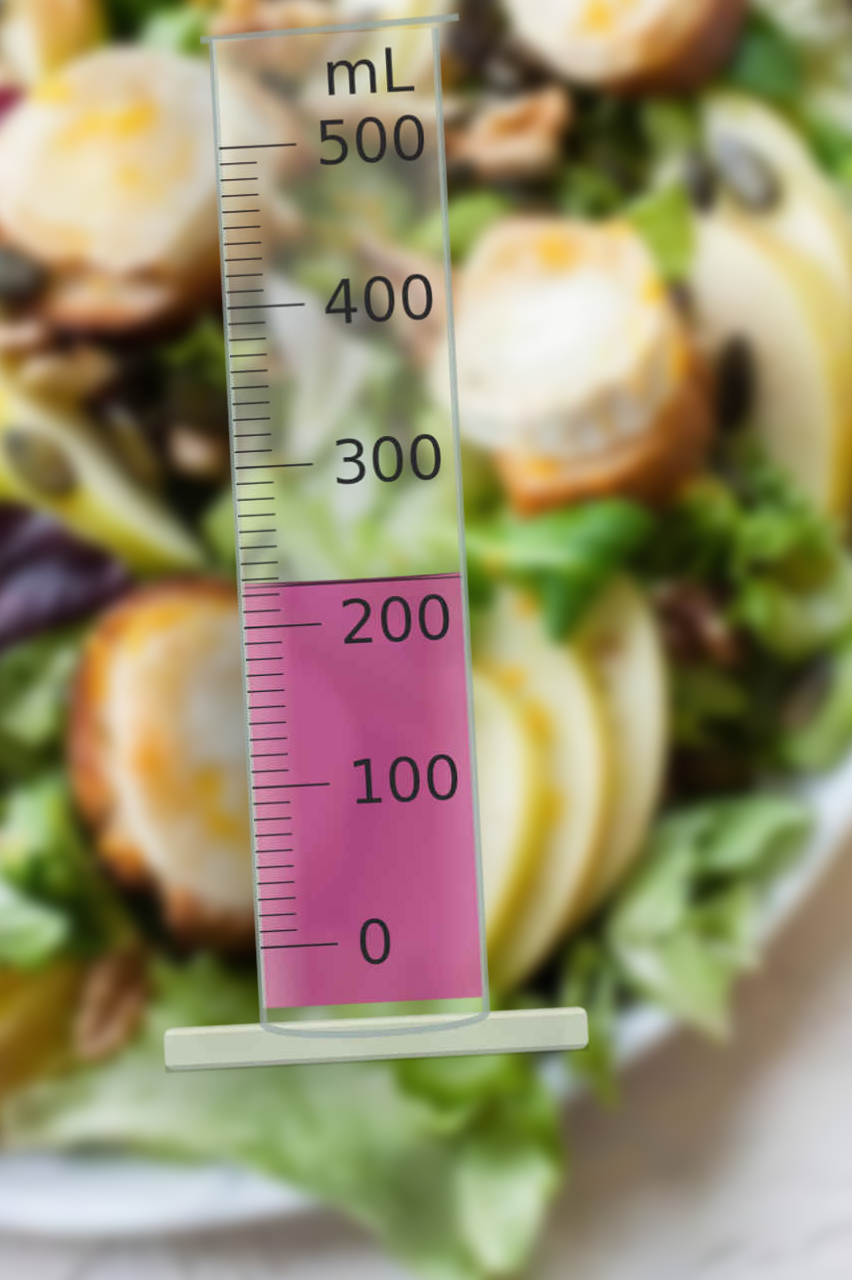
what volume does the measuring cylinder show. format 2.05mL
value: 225mL
